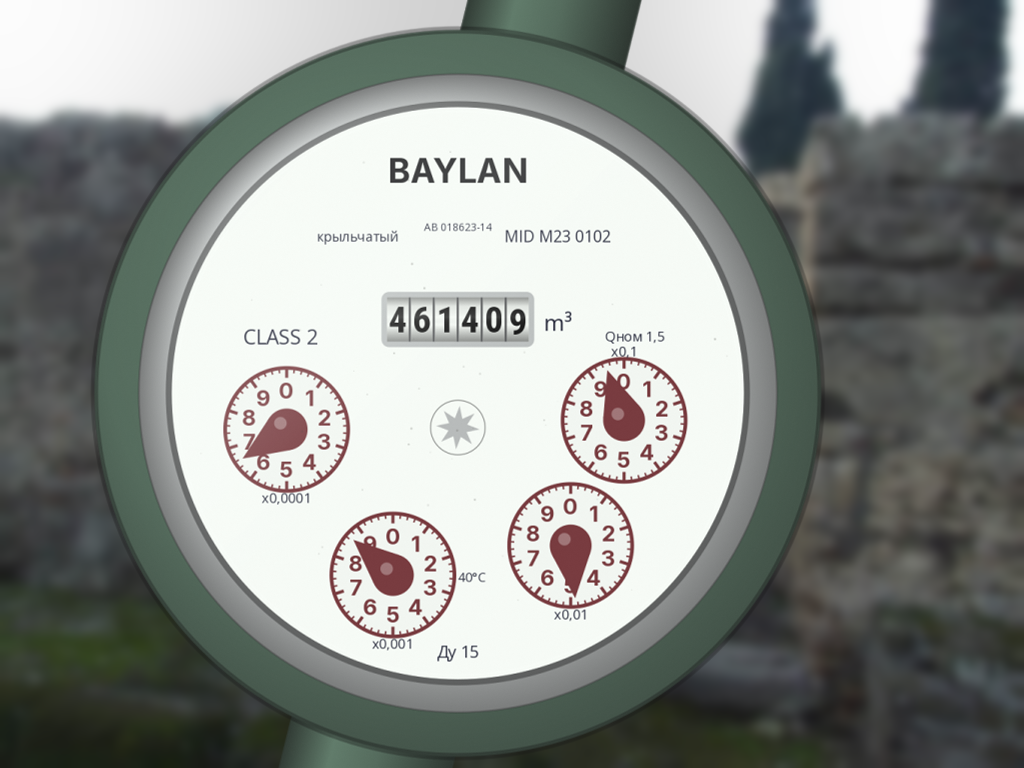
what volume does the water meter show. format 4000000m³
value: 461408.9486m³
